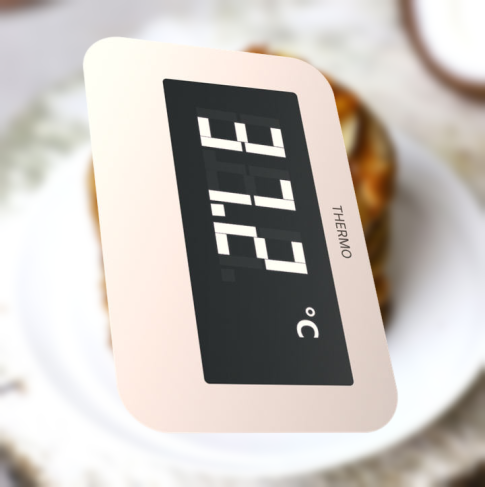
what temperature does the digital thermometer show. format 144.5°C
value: 37.2°C
